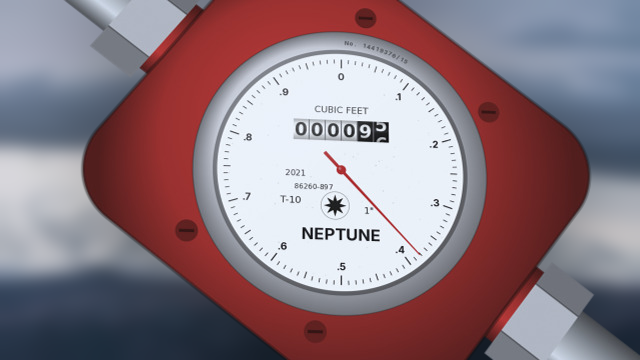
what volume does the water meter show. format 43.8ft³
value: 95.38ft³
